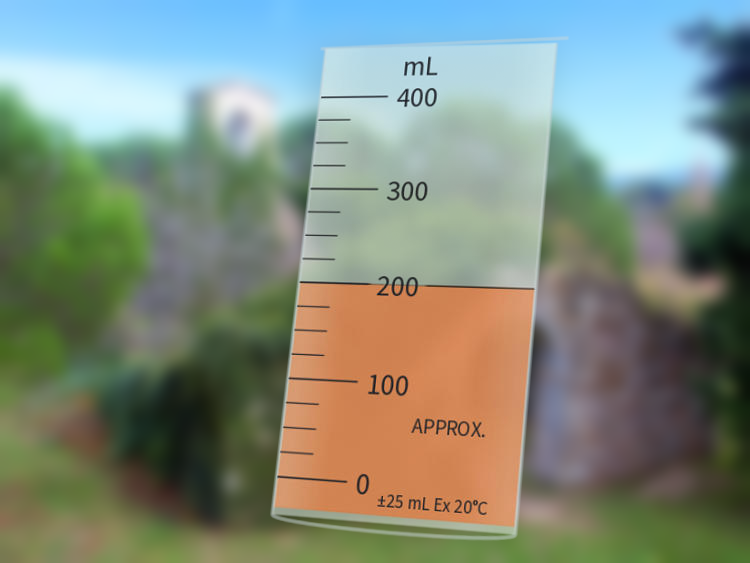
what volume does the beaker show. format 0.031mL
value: 200mL
